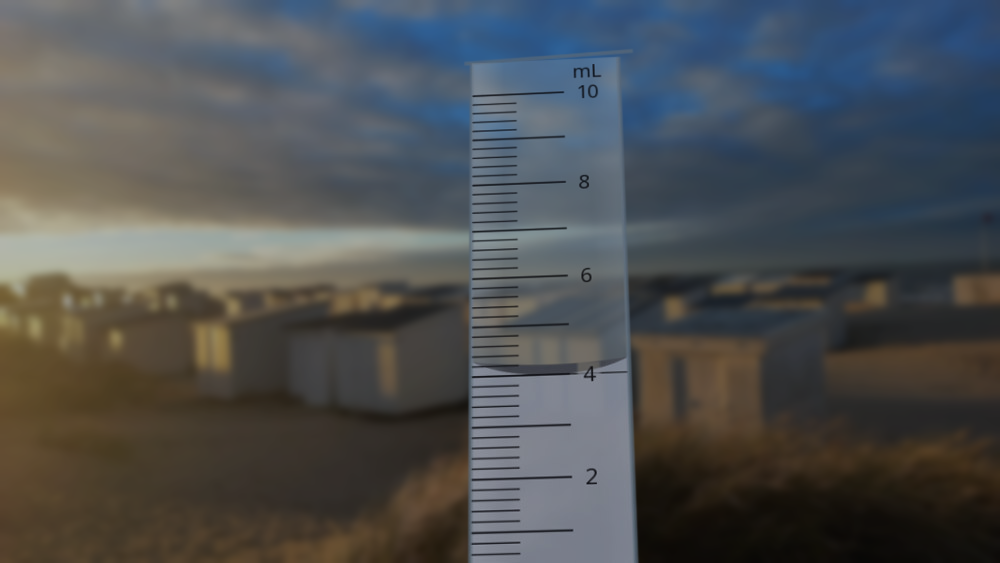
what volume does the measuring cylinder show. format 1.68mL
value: 4mL
